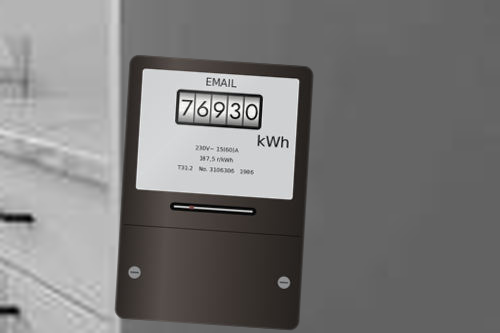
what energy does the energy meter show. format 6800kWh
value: 76930kWh
